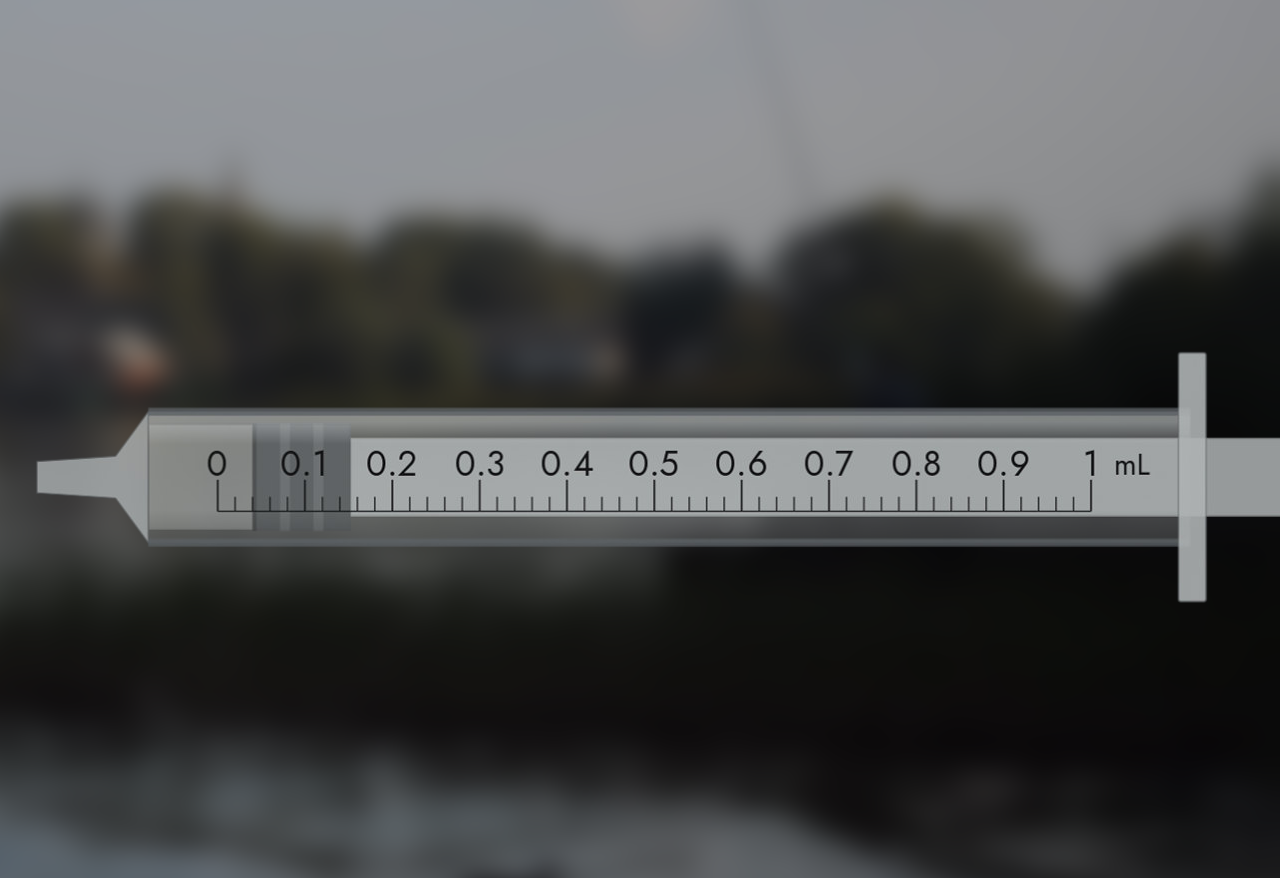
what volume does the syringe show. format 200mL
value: 0.04mL
